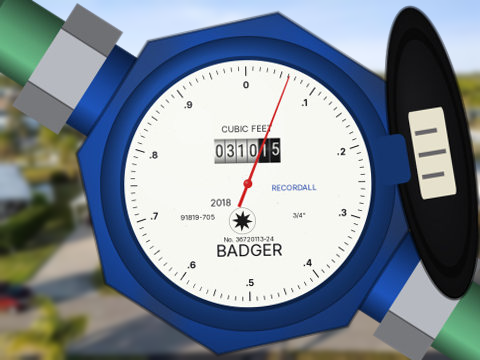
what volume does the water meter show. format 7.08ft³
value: 31015.06ft³
